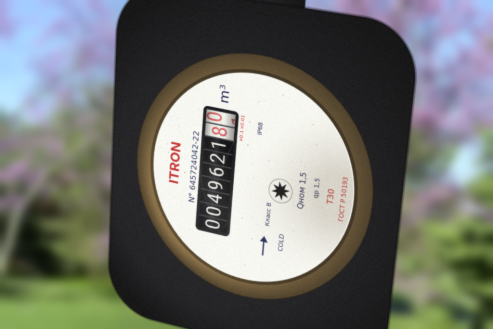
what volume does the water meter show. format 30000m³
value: 49621.80m³
